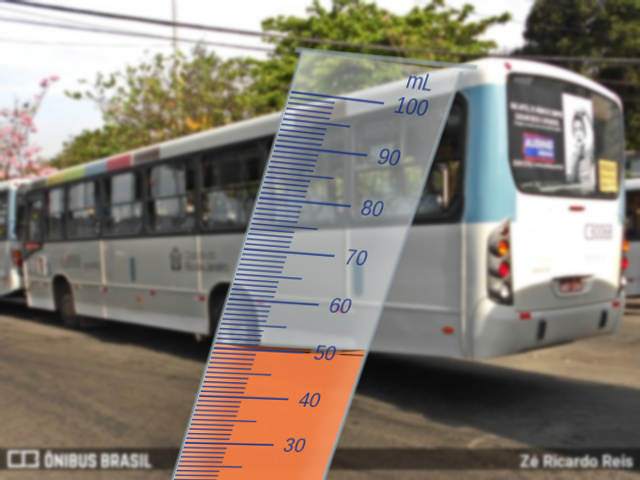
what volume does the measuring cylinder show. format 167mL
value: 50mL
